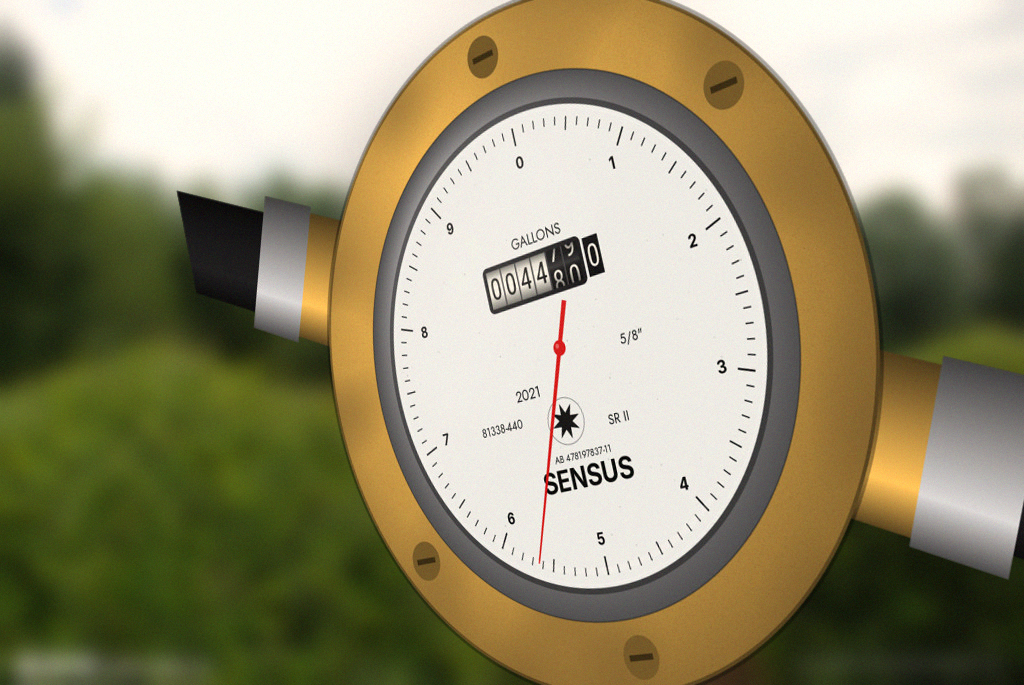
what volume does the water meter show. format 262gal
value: 44795.6gal
